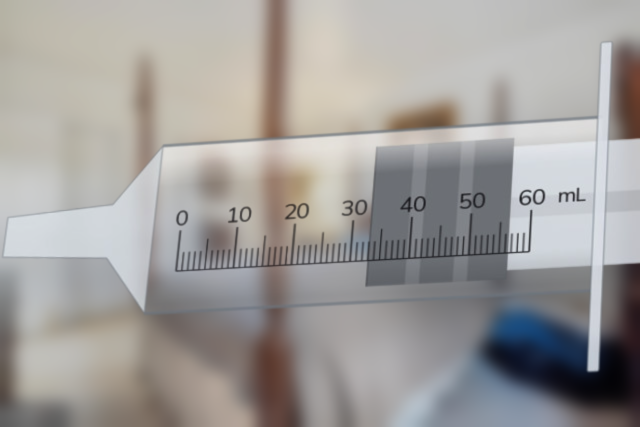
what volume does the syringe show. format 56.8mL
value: 33mL
